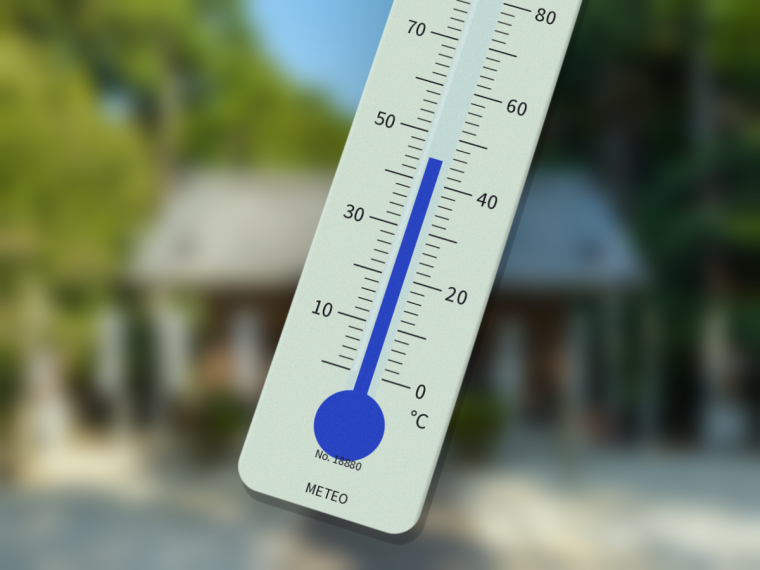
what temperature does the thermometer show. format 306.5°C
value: 45°C
